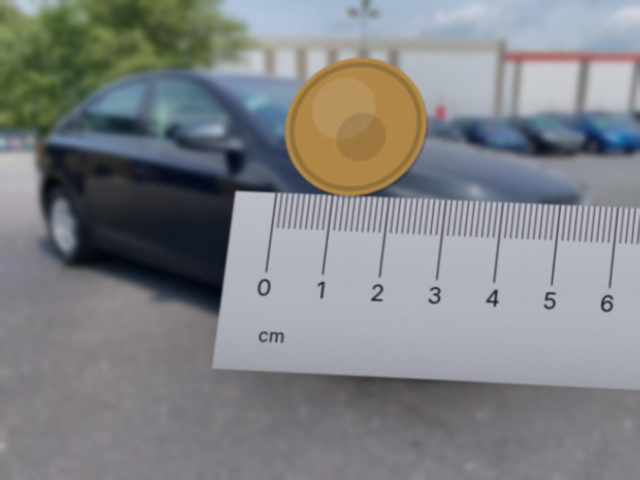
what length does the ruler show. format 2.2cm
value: 2.5cm
